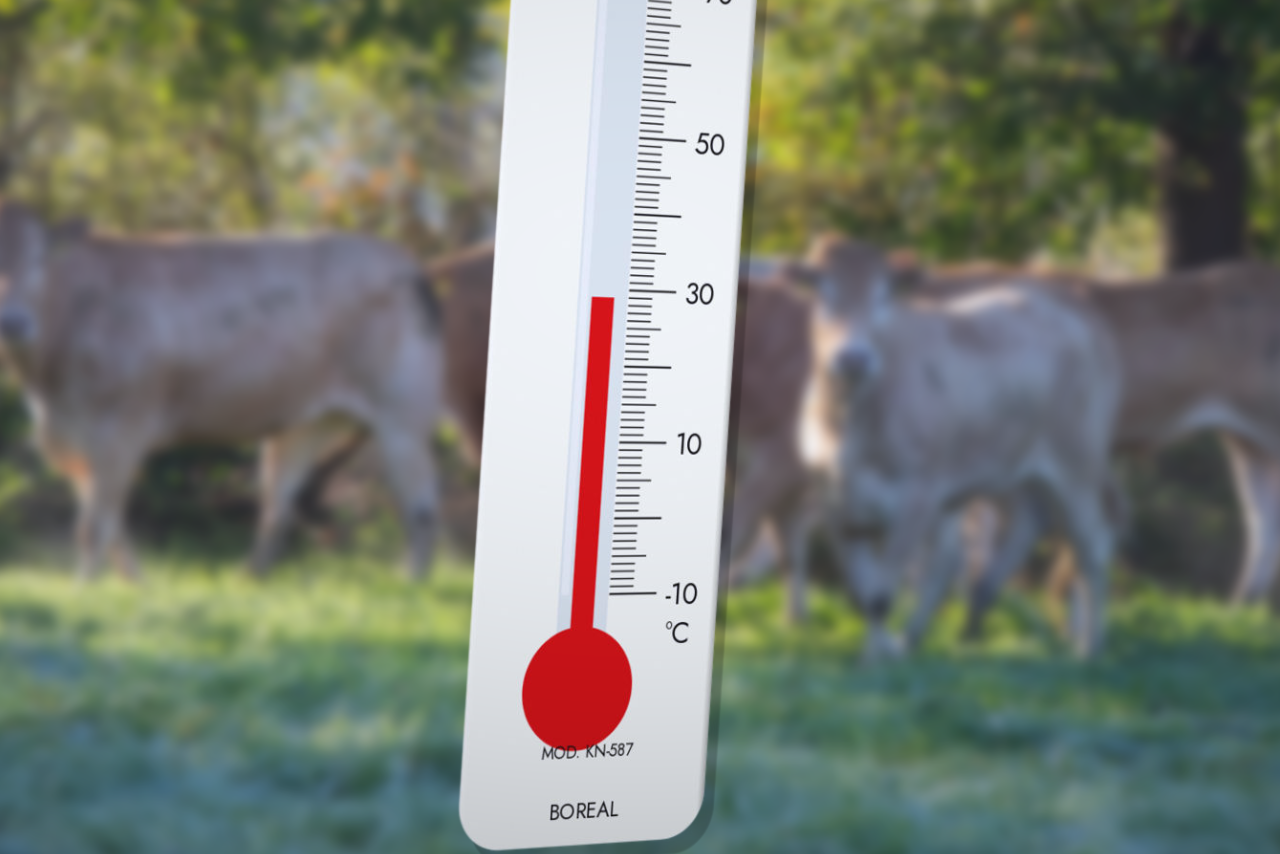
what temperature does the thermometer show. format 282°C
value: 29°C
